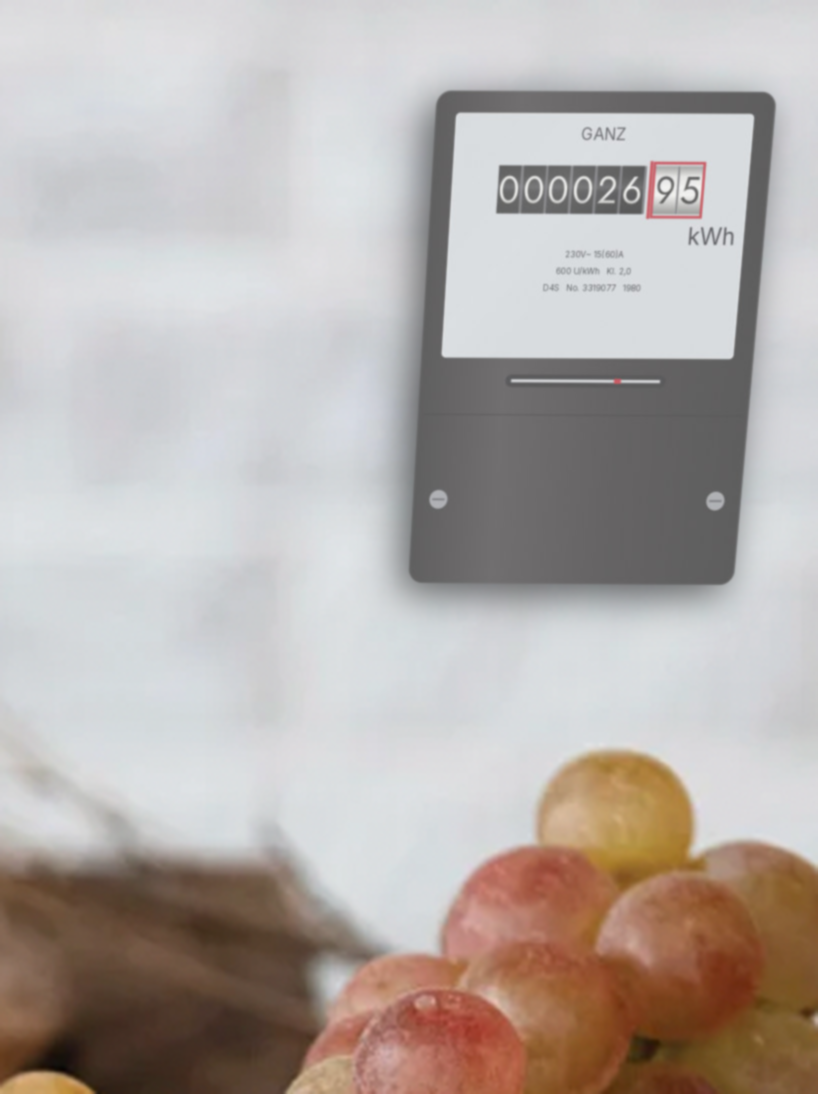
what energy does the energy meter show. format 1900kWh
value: 26.95kWh
